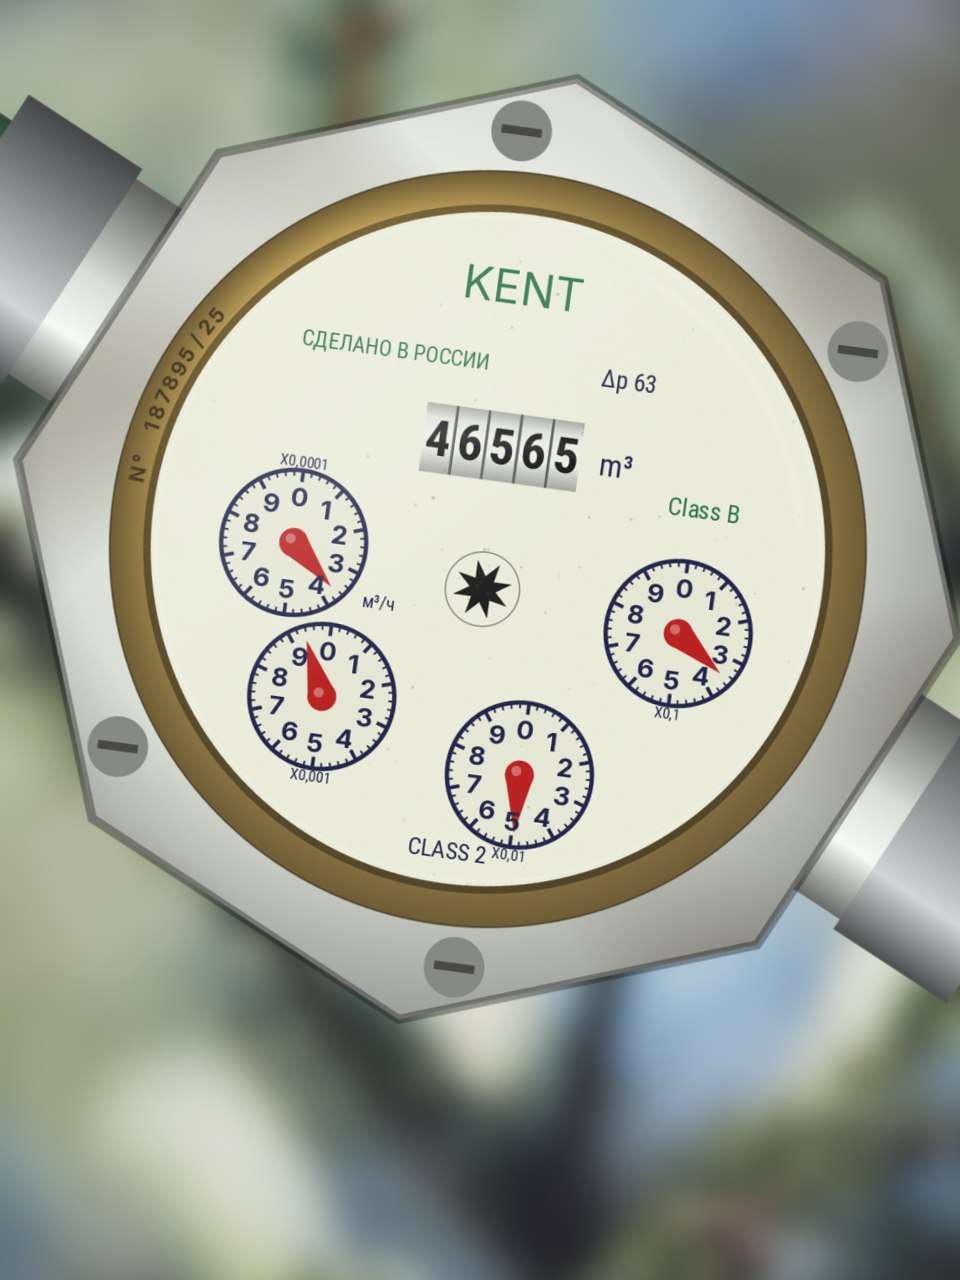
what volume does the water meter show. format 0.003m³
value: 46565.3493m³
